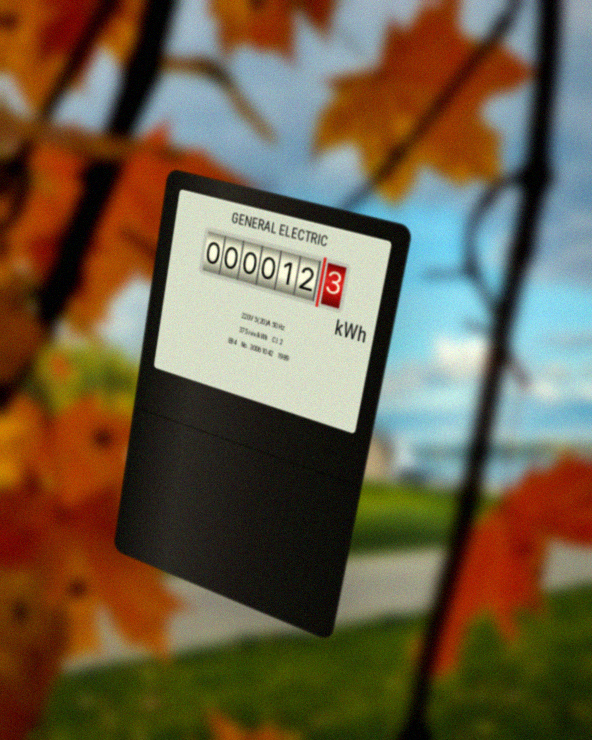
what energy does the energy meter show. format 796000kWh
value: 12.3kWh
